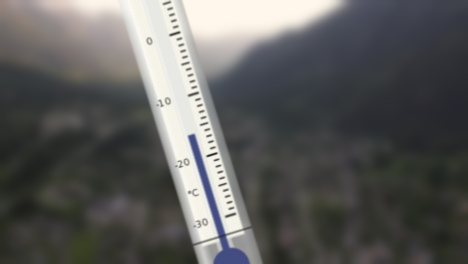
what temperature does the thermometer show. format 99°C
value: -16°C
